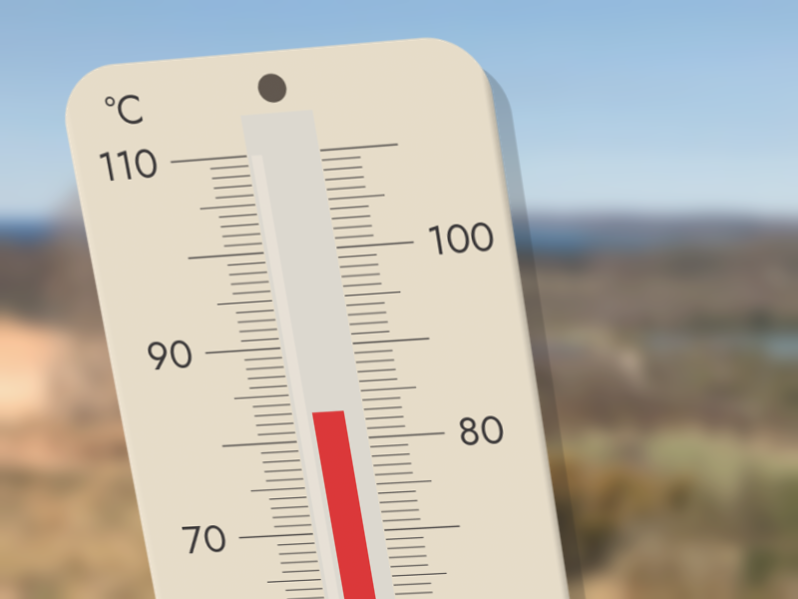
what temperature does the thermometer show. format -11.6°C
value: 83°C
